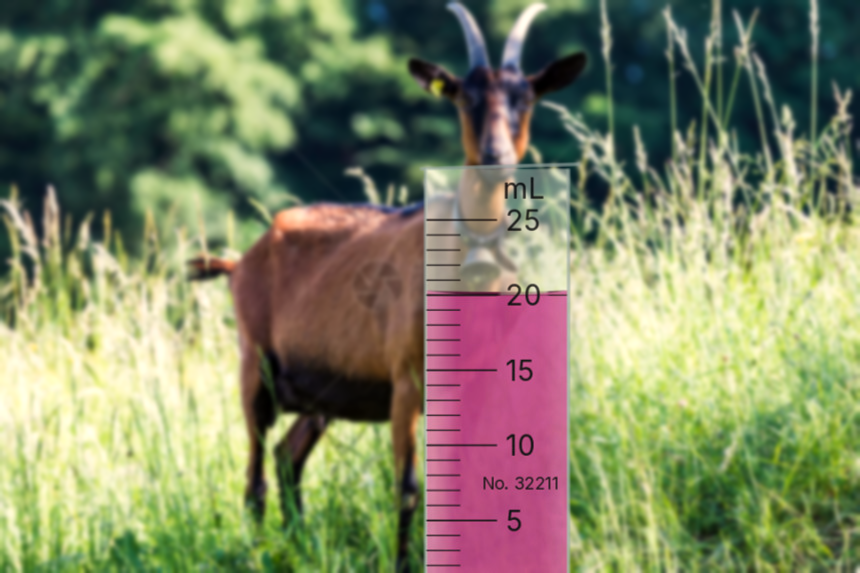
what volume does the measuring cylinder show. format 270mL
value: 20mL
